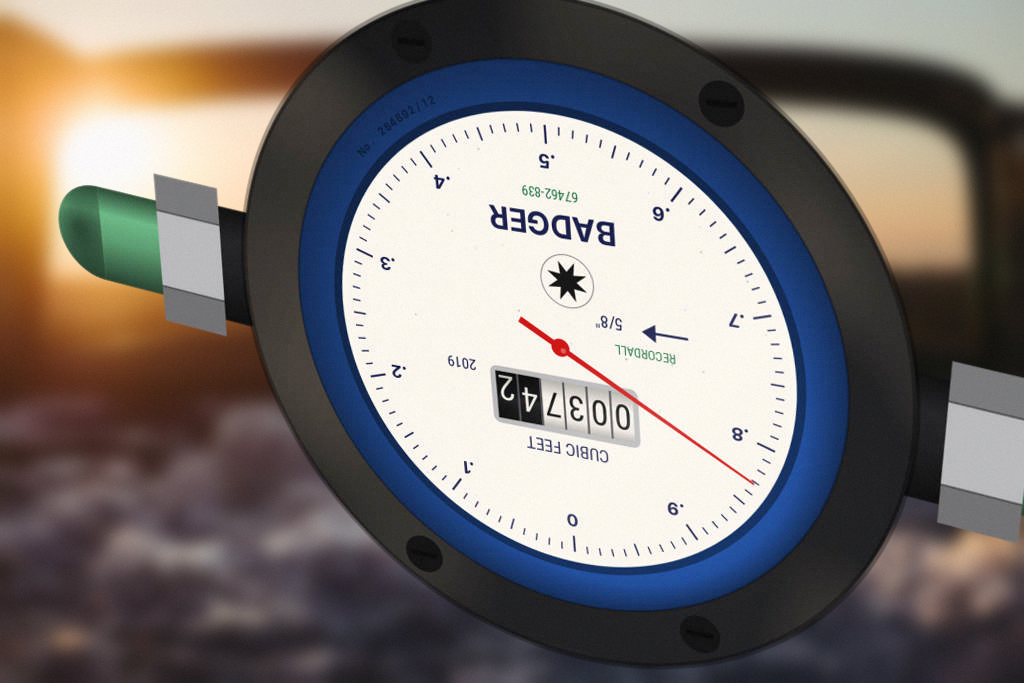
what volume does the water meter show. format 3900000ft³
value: 3741.83ft³
